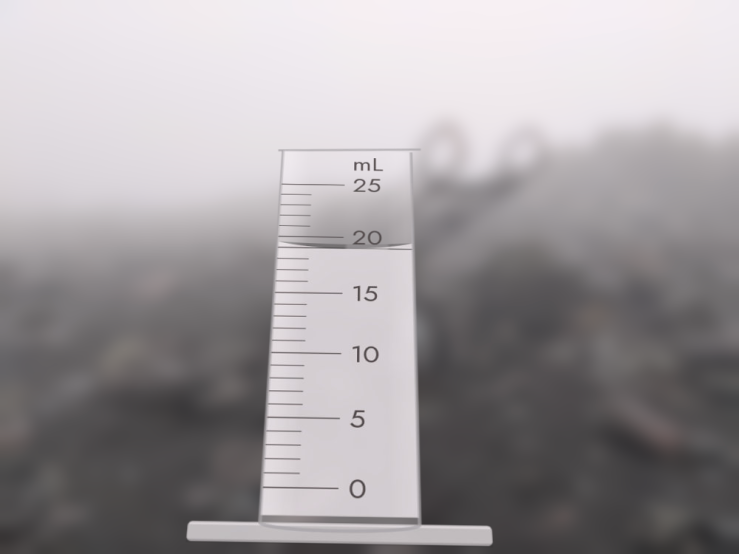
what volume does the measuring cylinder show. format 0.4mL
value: 19mL
